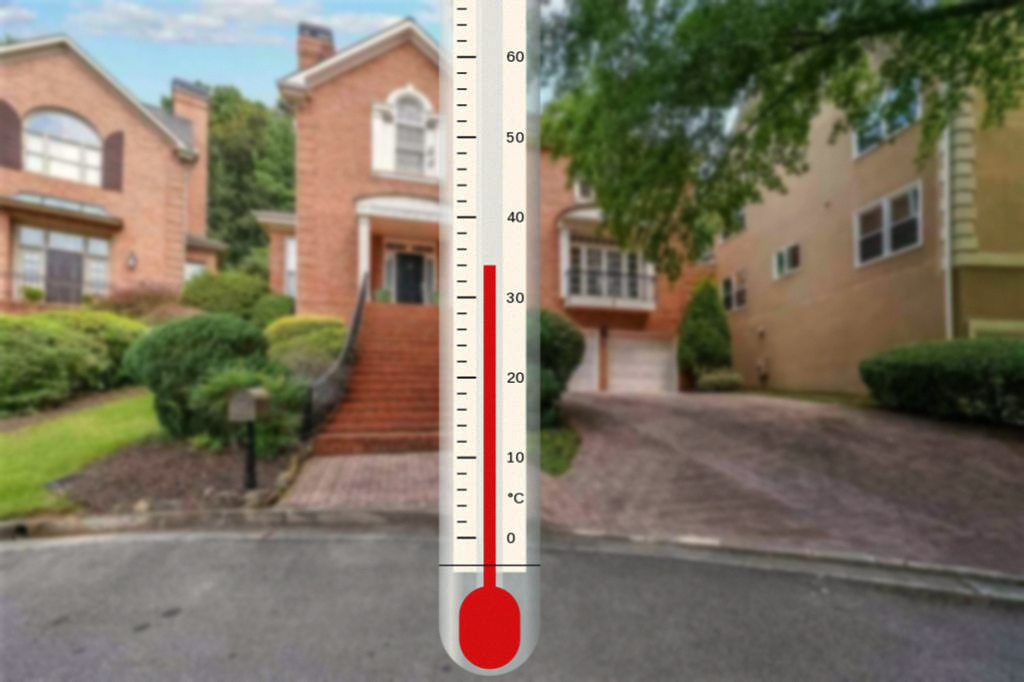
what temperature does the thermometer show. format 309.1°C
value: 34°C
